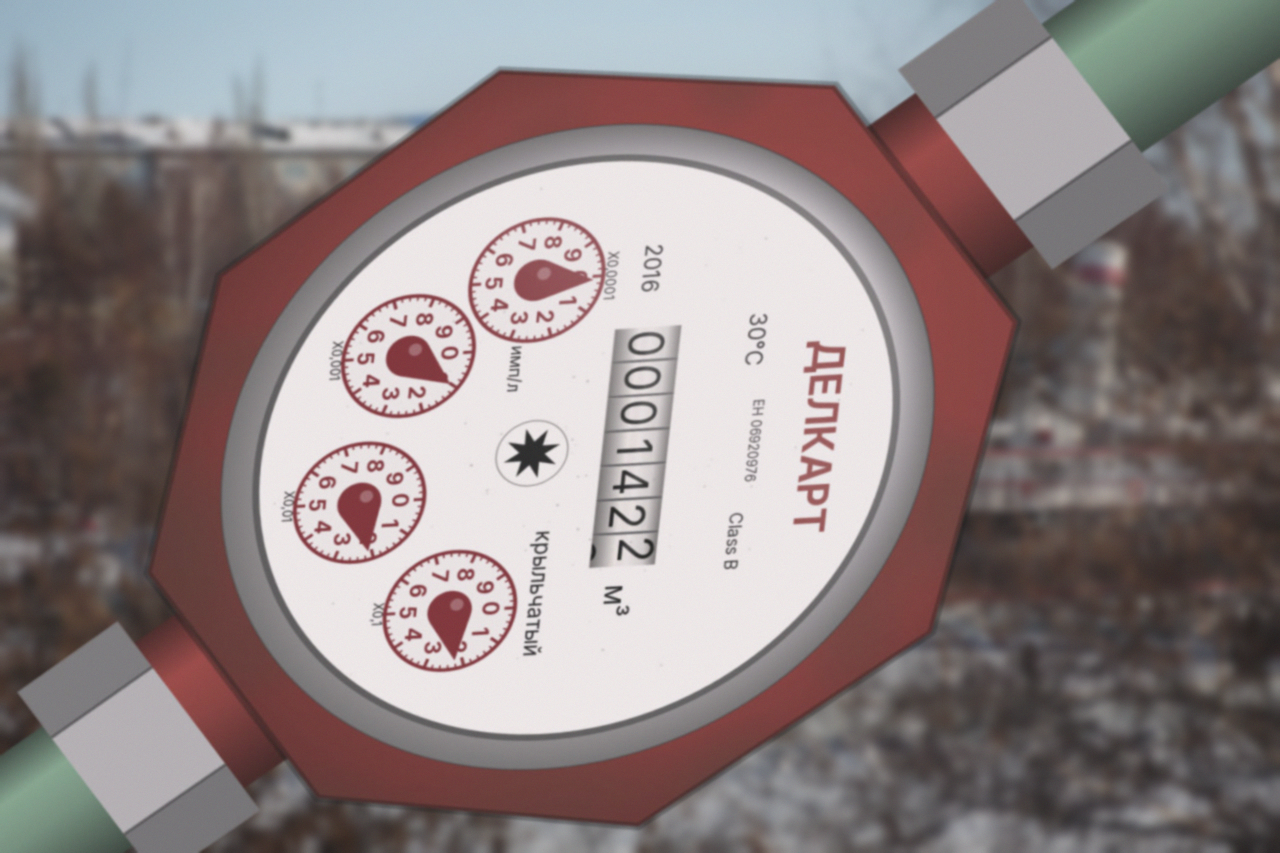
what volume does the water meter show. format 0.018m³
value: 1422.2210m³
